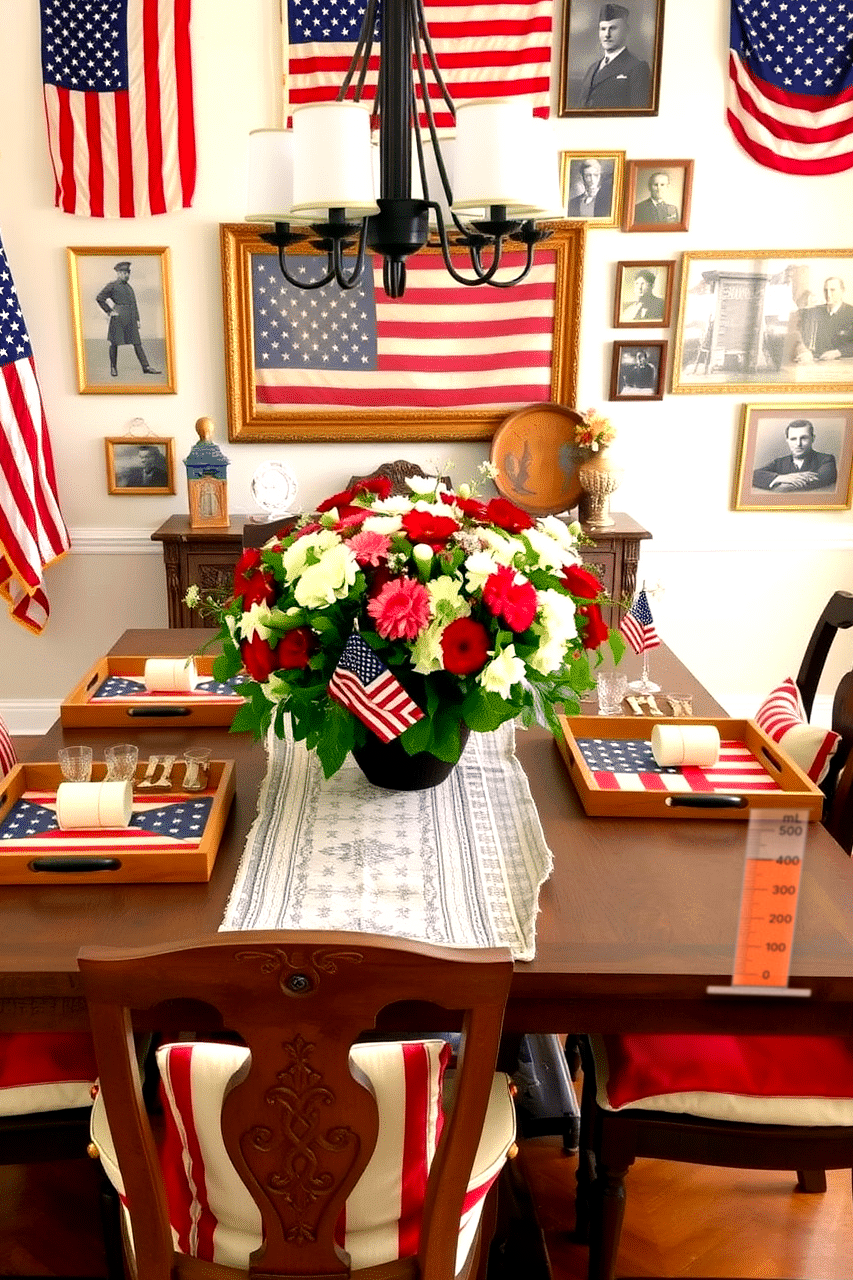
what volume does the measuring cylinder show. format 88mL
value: 400mL
